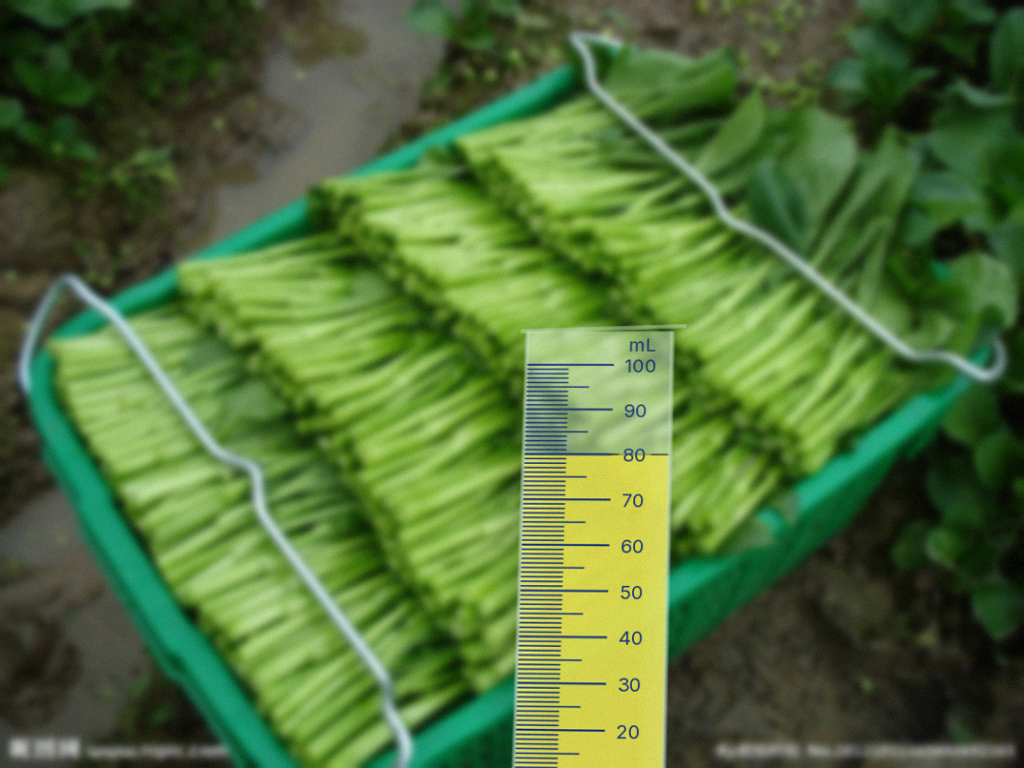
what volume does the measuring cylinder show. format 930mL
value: 80mL
